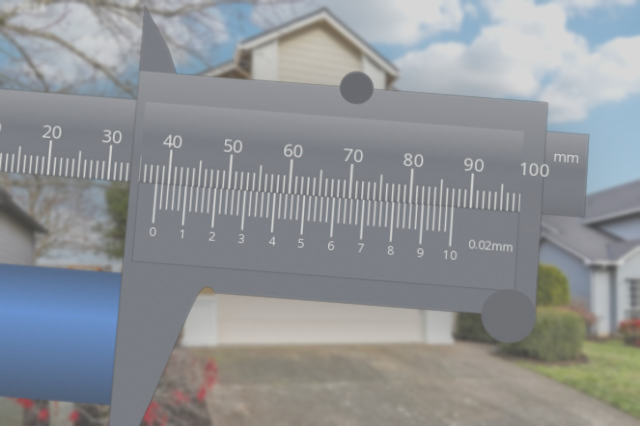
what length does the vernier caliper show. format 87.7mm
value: 38.0mm
